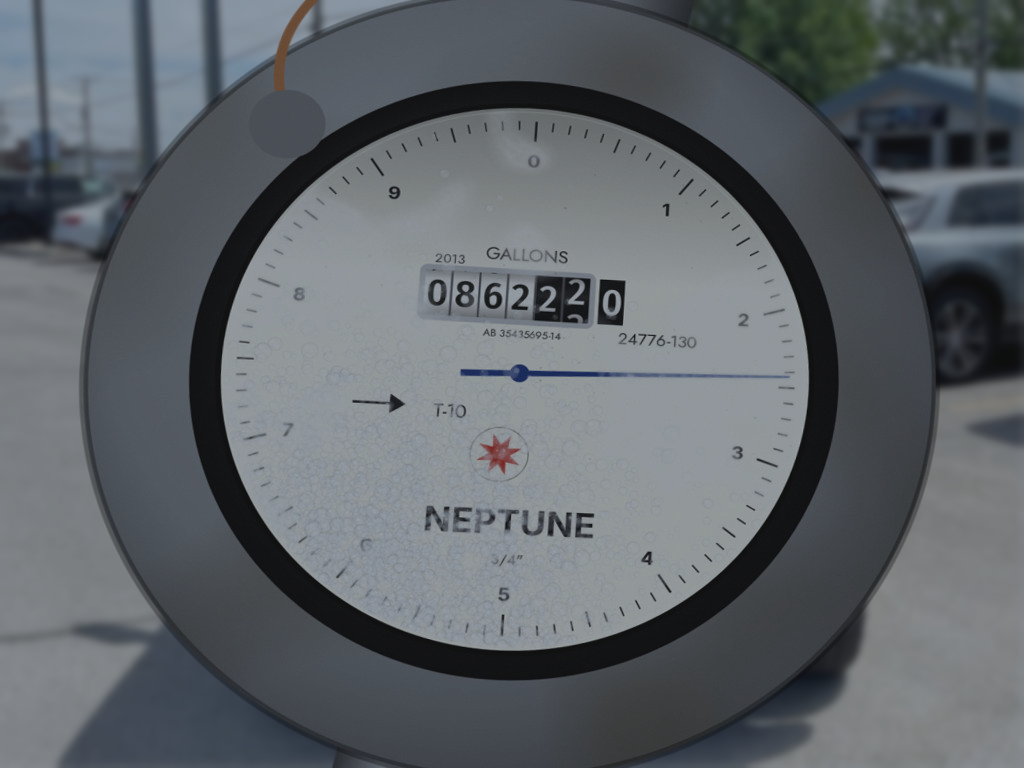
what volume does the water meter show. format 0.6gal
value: 862222.4gal
